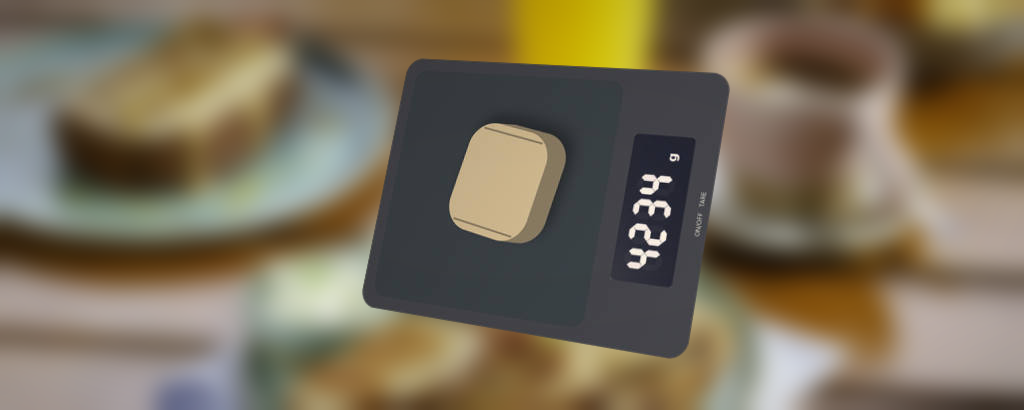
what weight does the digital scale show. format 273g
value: 4234g
